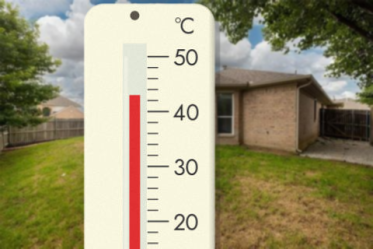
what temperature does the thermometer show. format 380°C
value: 43°C
